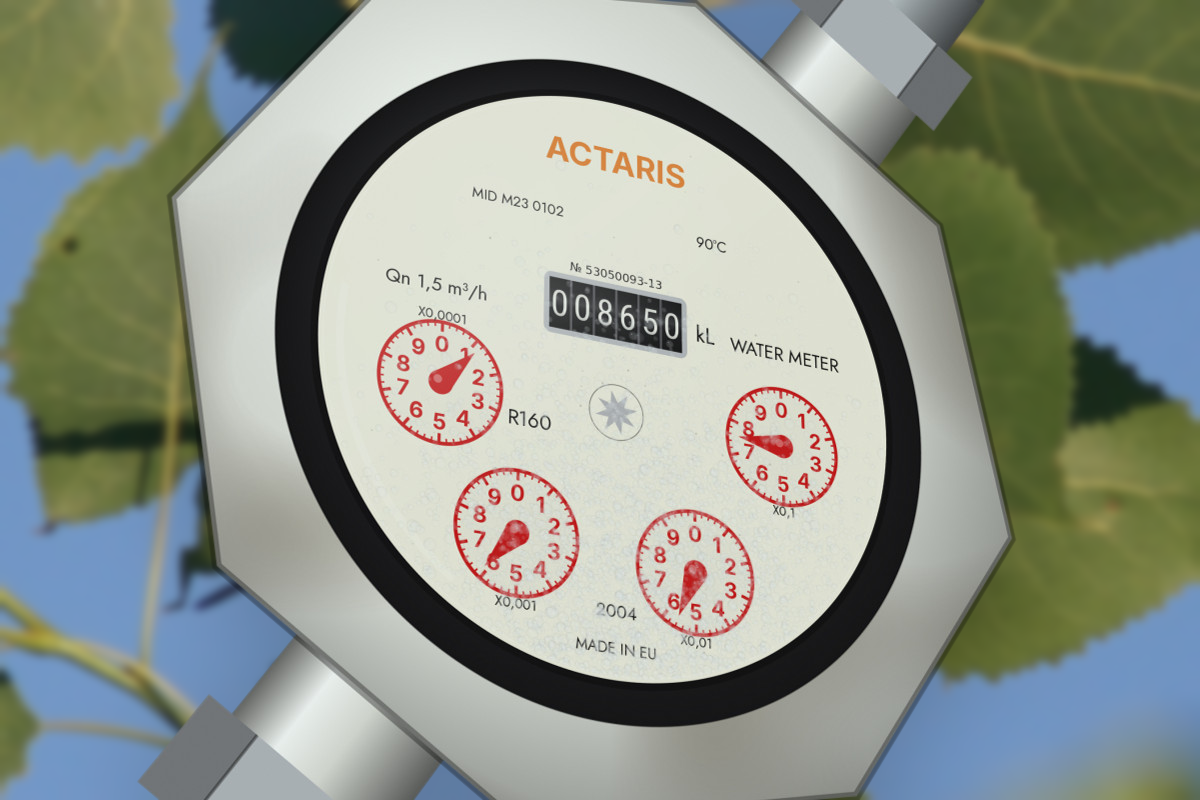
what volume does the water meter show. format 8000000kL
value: 8650.7561kL
